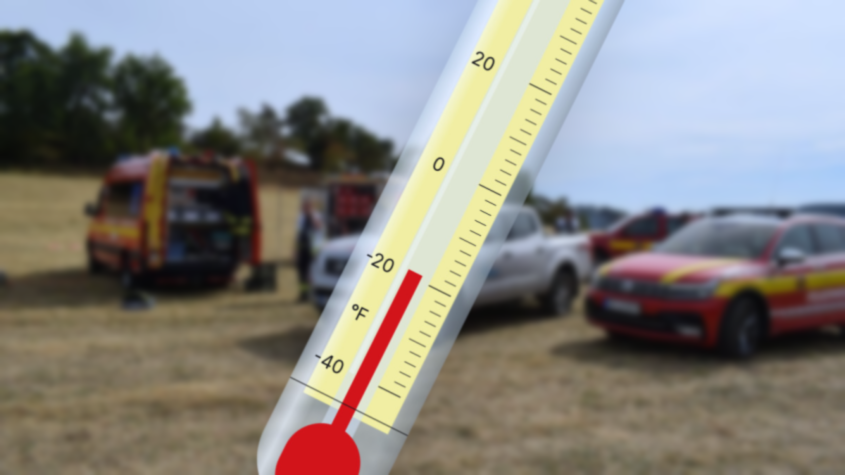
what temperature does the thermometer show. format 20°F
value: -19°F
